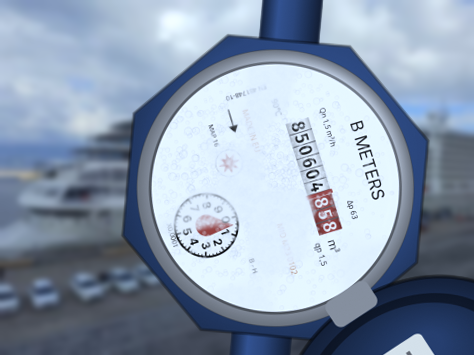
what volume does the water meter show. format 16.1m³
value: 850604.8580m³
